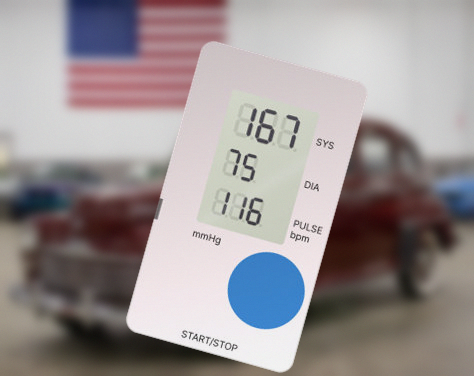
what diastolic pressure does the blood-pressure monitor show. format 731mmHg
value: 75mmHg
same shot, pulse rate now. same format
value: 116bpm
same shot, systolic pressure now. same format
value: 167mmHg
